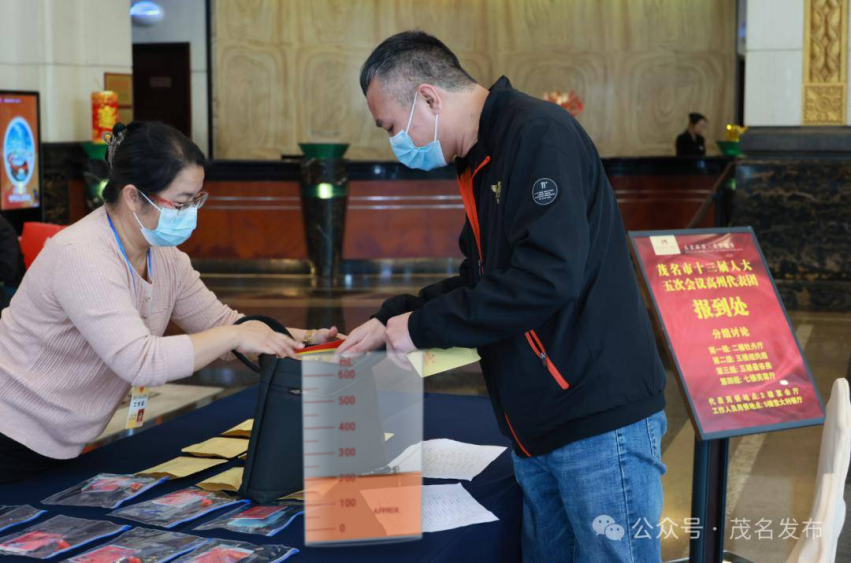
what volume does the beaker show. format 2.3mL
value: 200mL
